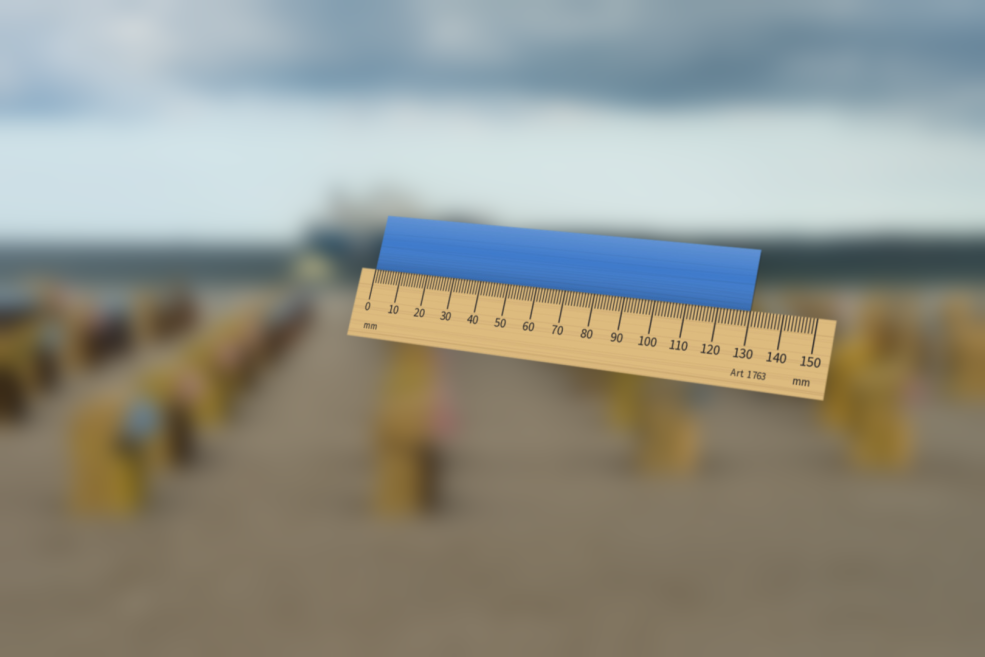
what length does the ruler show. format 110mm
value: 130mm
